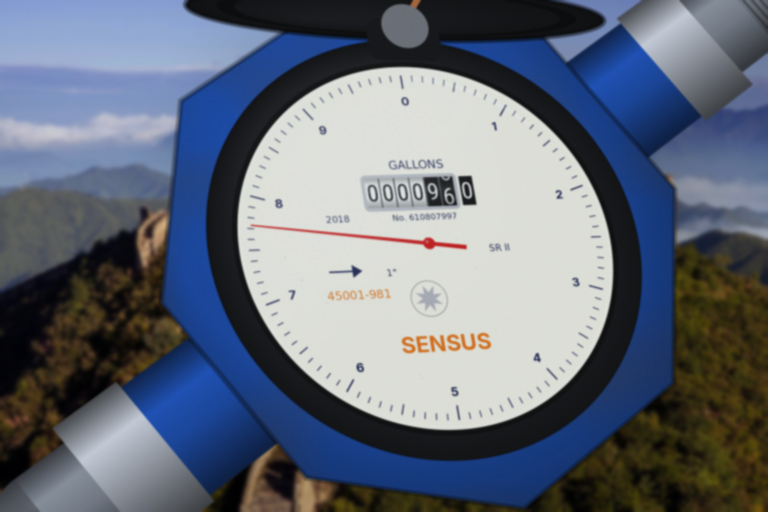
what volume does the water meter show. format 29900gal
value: 957.7gal
